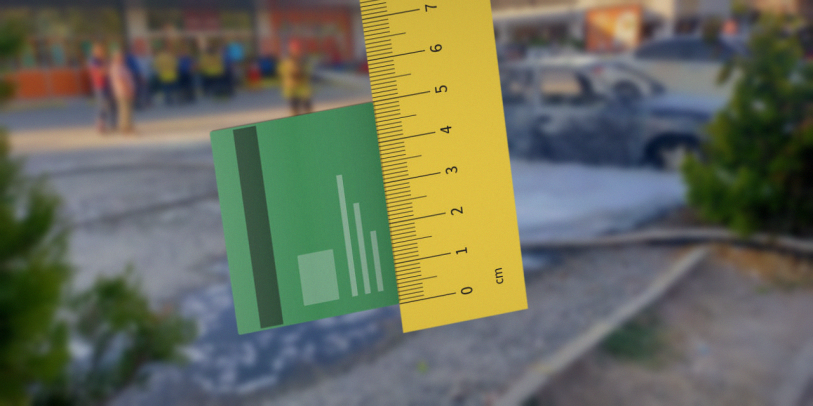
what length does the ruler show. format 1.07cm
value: 5cm
